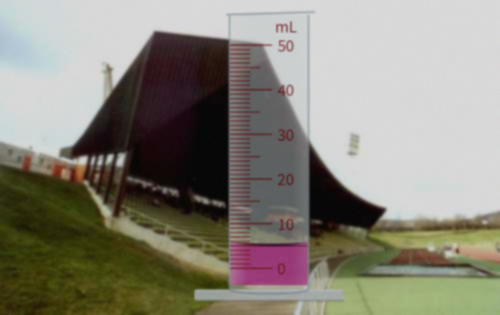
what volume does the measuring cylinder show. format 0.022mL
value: 5mL
